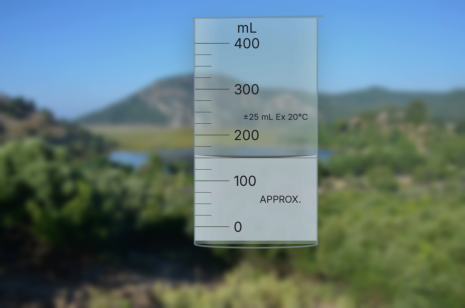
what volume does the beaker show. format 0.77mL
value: 150mL
